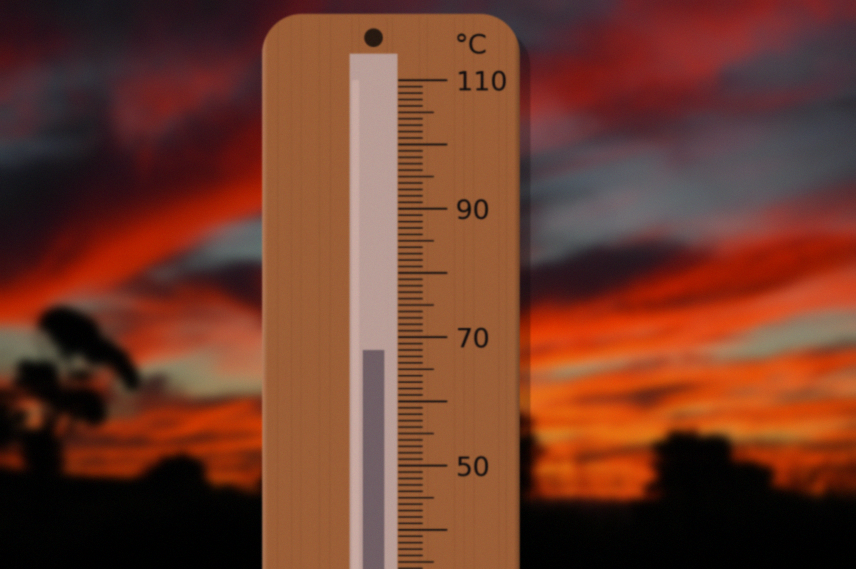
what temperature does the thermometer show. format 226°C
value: 68°C
